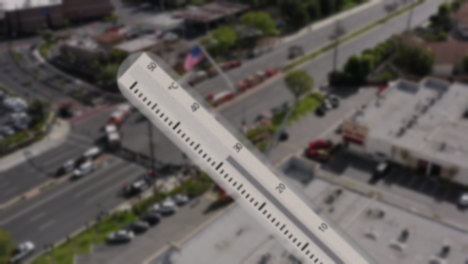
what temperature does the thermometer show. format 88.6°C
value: 30°C
